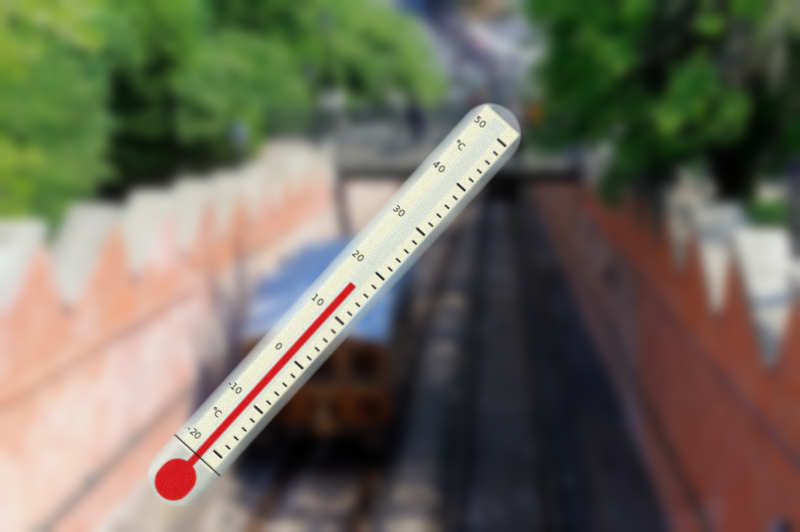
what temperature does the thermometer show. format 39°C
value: 16°C
